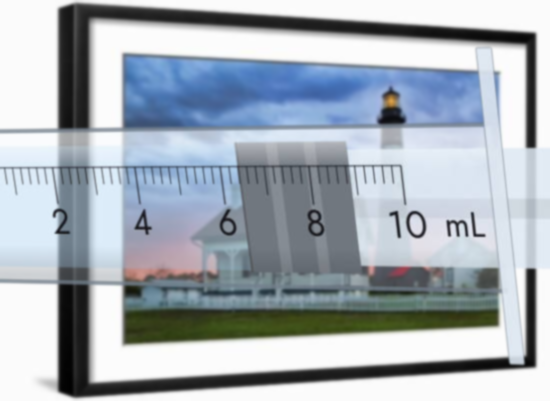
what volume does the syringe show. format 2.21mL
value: 6.4mL
